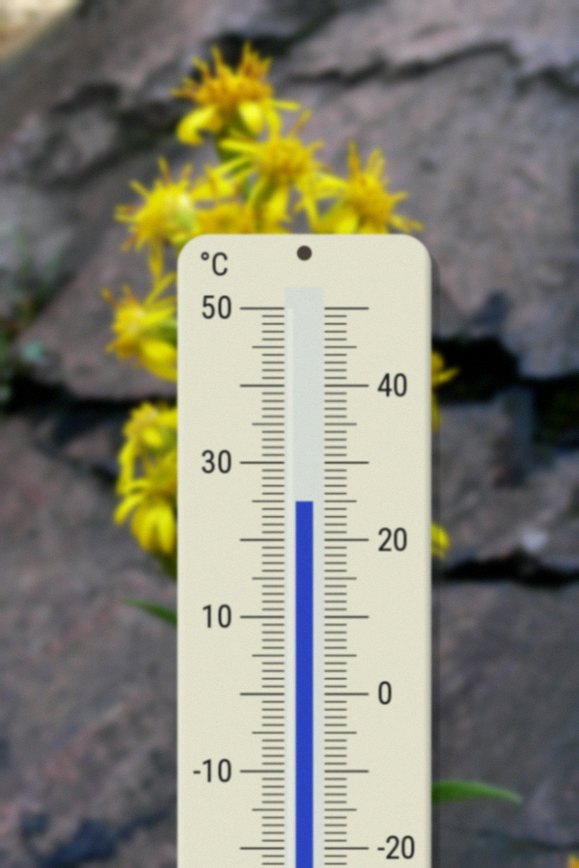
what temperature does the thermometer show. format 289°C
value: 25°C
